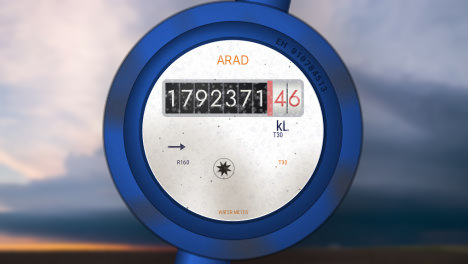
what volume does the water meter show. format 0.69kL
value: 1792371.46kL
